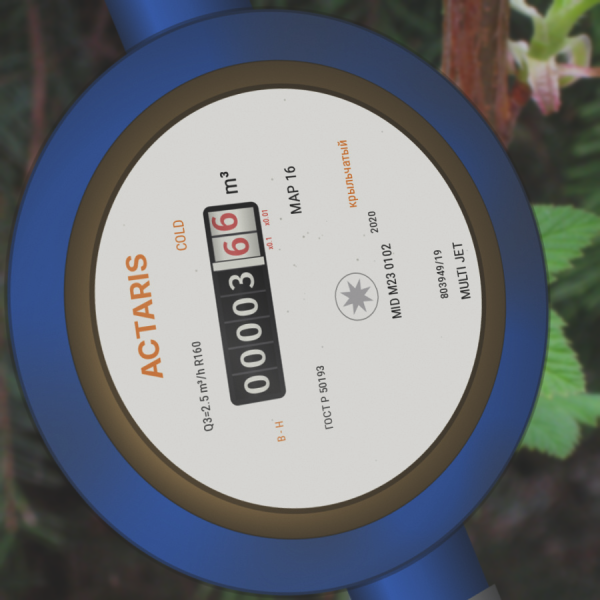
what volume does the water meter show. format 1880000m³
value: 3.66m³
